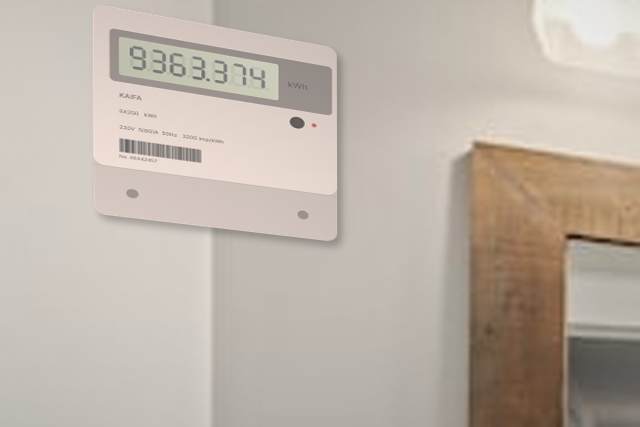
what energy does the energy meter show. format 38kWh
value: 9363.374kWh
